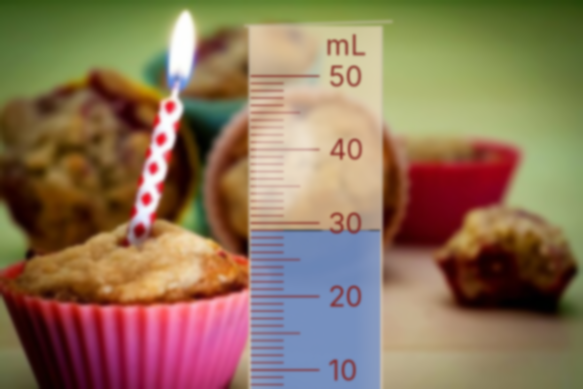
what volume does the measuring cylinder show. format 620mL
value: 29mL
